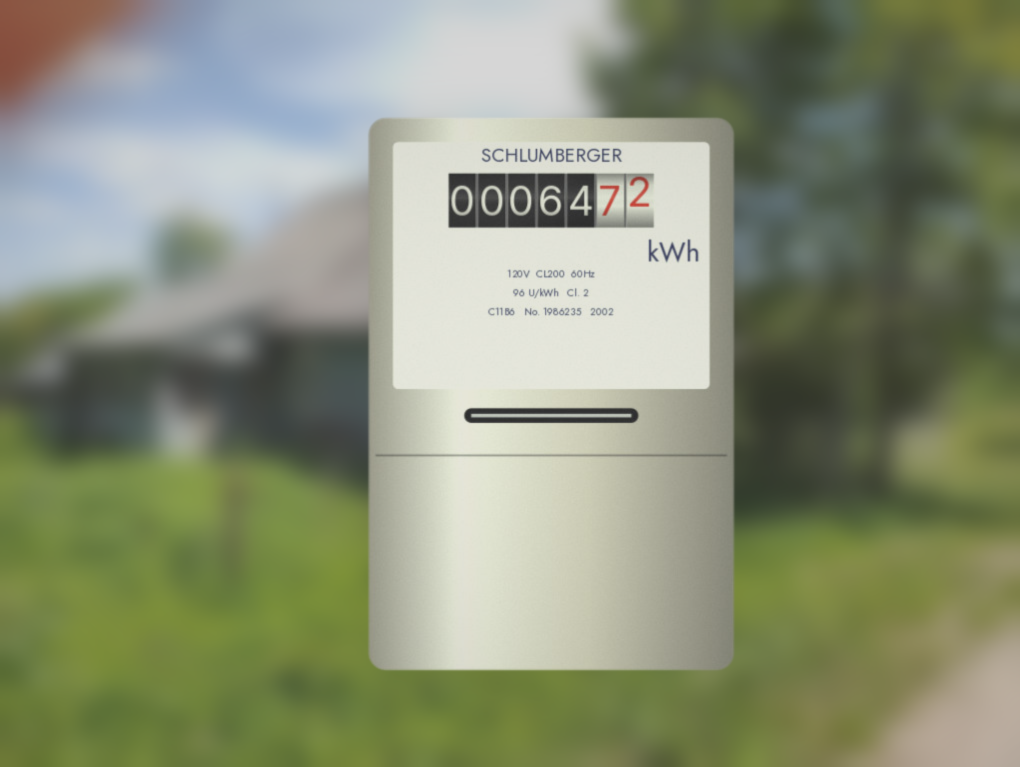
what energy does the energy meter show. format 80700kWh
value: 64.72kWh
